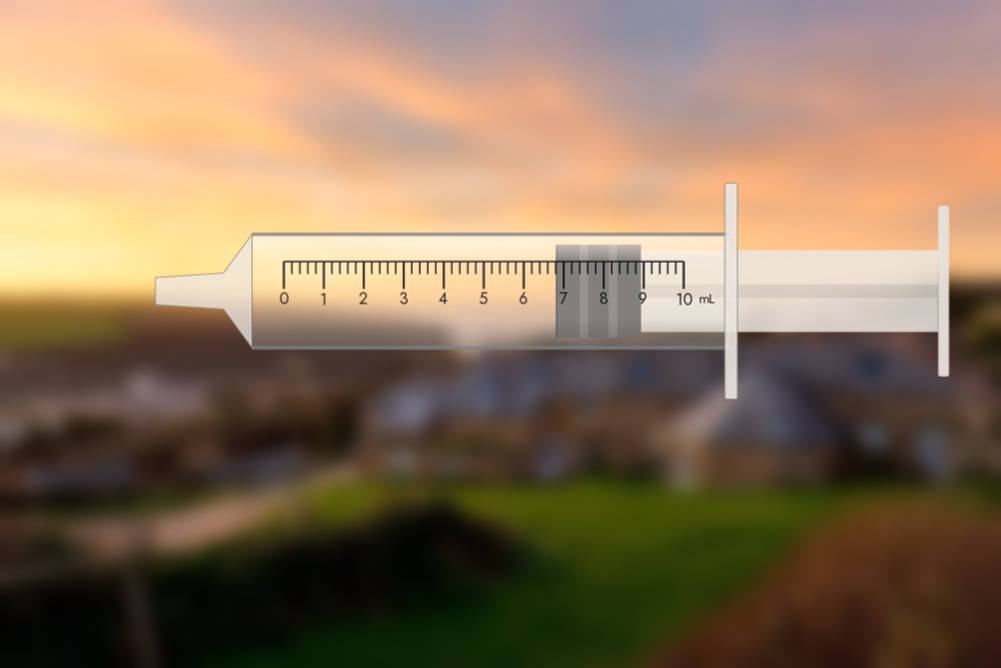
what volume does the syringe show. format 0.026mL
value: 6.8mL
